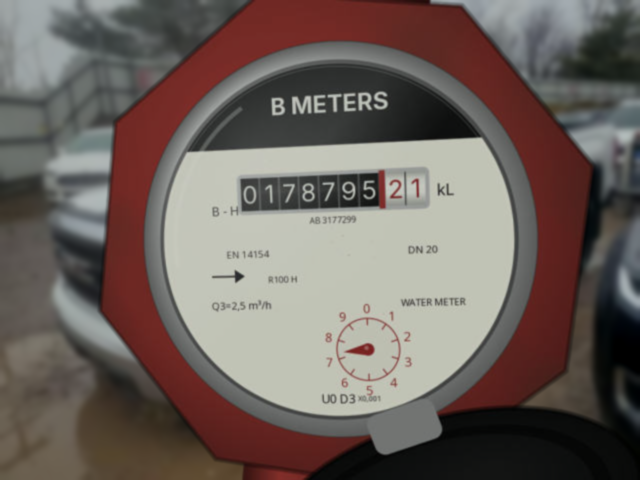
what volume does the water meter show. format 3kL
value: 178795.217kL
